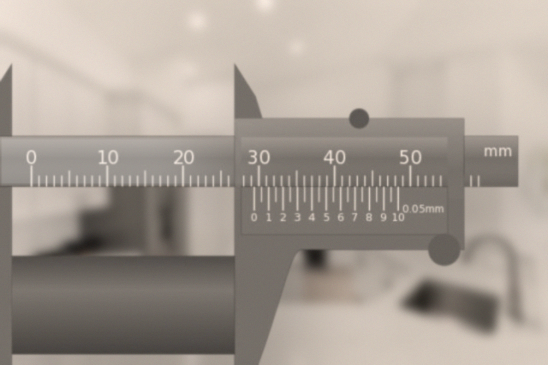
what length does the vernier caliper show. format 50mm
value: 29.4mm
